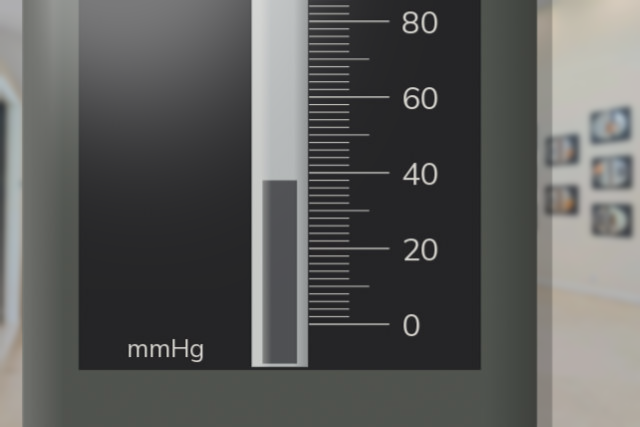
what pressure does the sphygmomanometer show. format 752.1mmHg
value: 38mmHg
